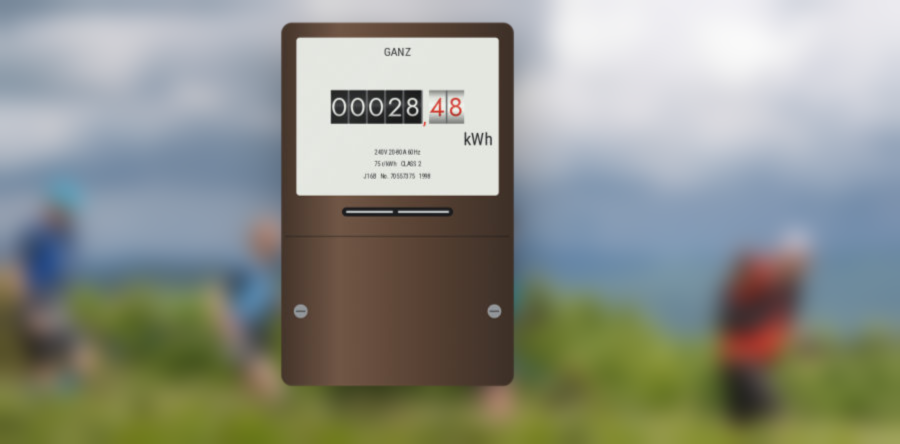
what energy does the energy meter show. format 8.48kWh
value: 28.48kWh
